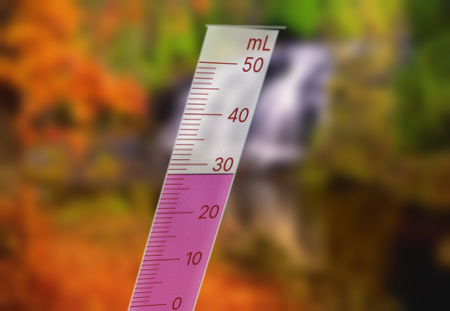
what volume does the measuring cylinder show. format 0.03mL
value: 28mL
